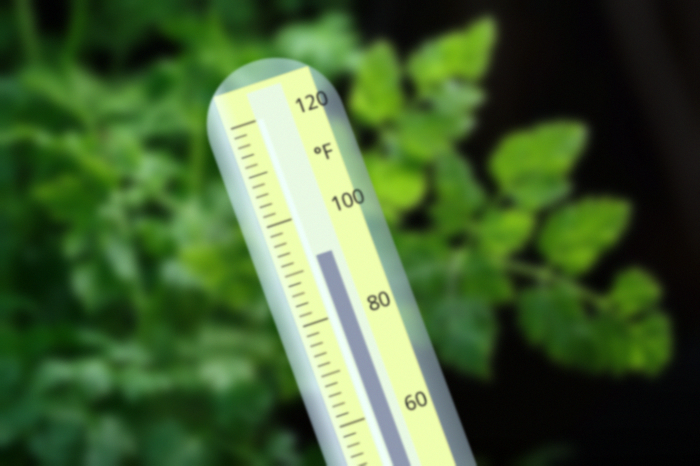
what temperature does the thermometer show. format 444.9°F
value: 92°F
